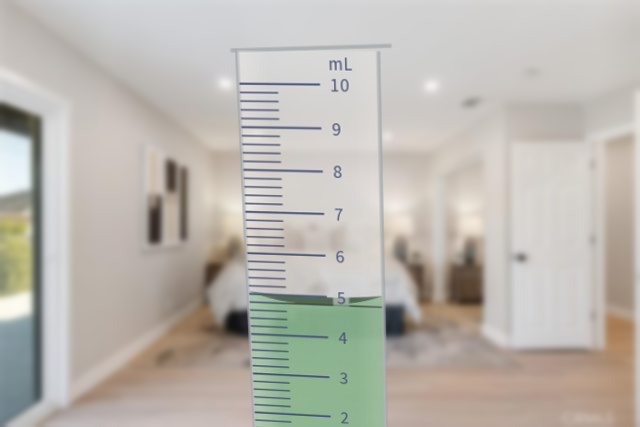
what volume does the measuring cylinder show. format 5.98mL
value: 4.8mL
